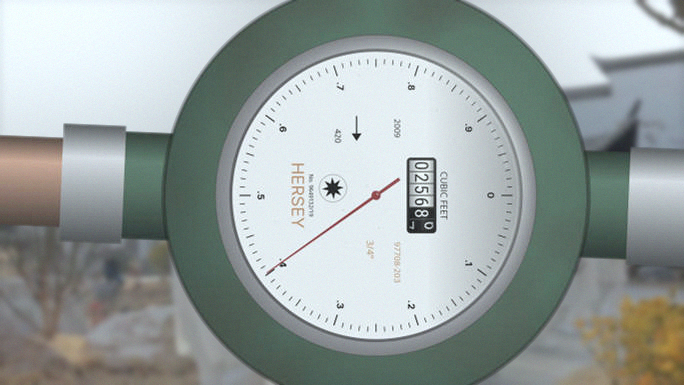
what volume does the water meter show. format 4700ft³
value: 25686.40ft³
